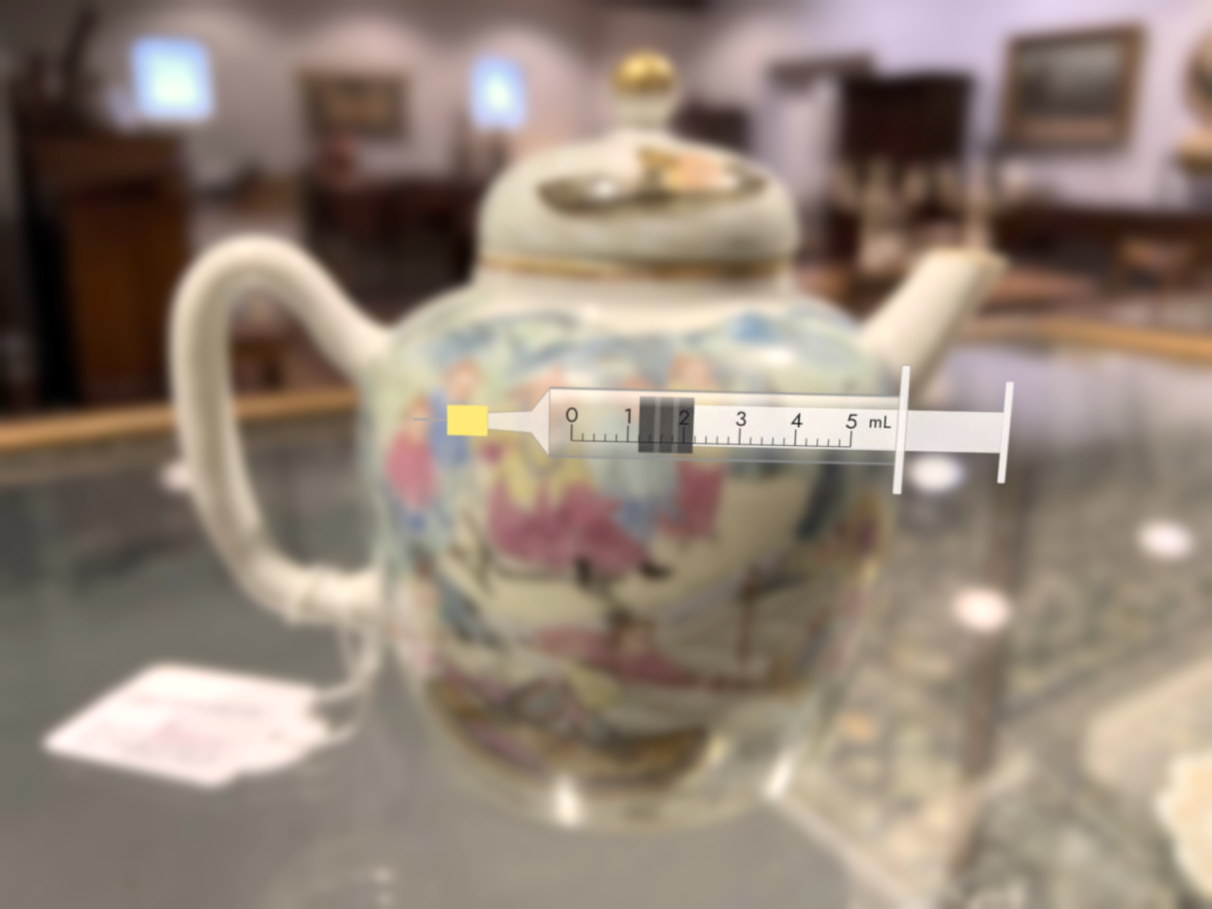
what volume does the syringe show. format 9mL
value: 1.2mL
